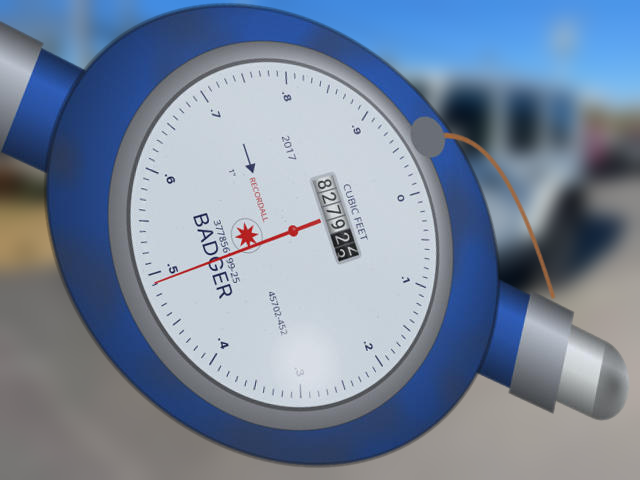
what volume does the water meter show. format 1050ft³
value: 827922.49ft³
